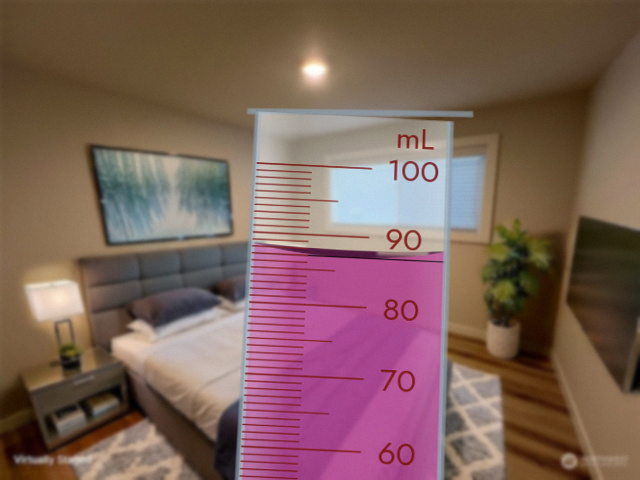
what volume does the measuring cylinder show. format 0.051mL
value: 87mL
